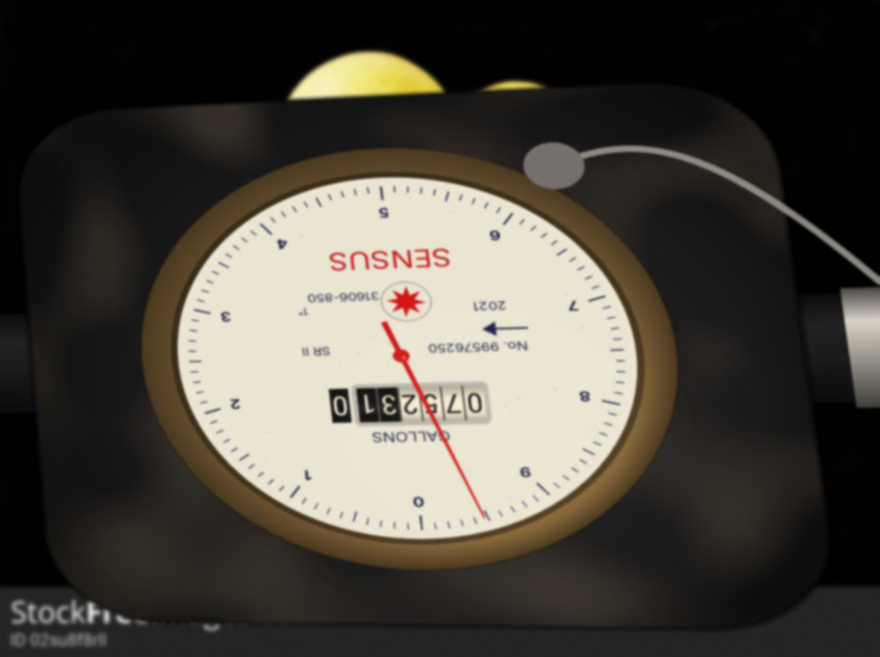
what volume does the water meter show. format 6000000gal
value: 752309.5gal
